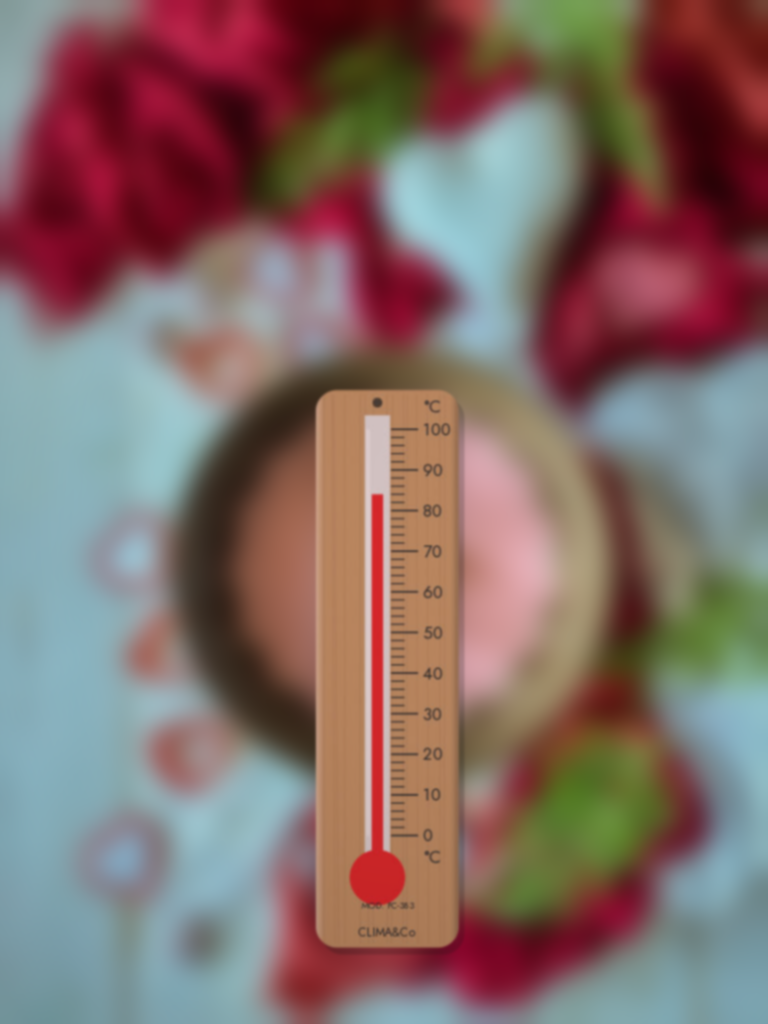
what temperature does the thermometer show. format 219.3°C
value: 84°C
